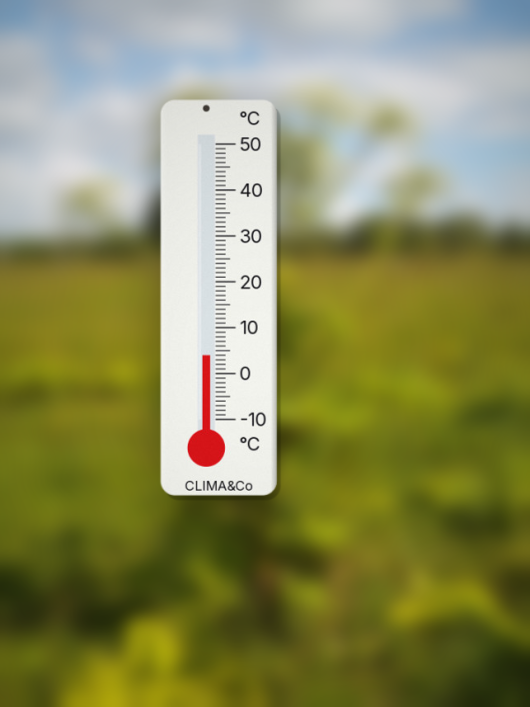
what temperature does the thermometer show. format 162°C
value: 4°C
